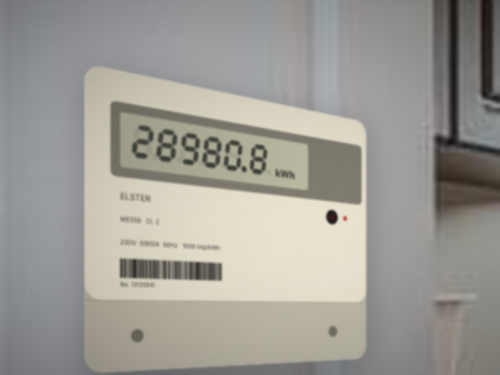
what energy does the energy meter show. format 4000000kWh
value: 28980.8kWh
